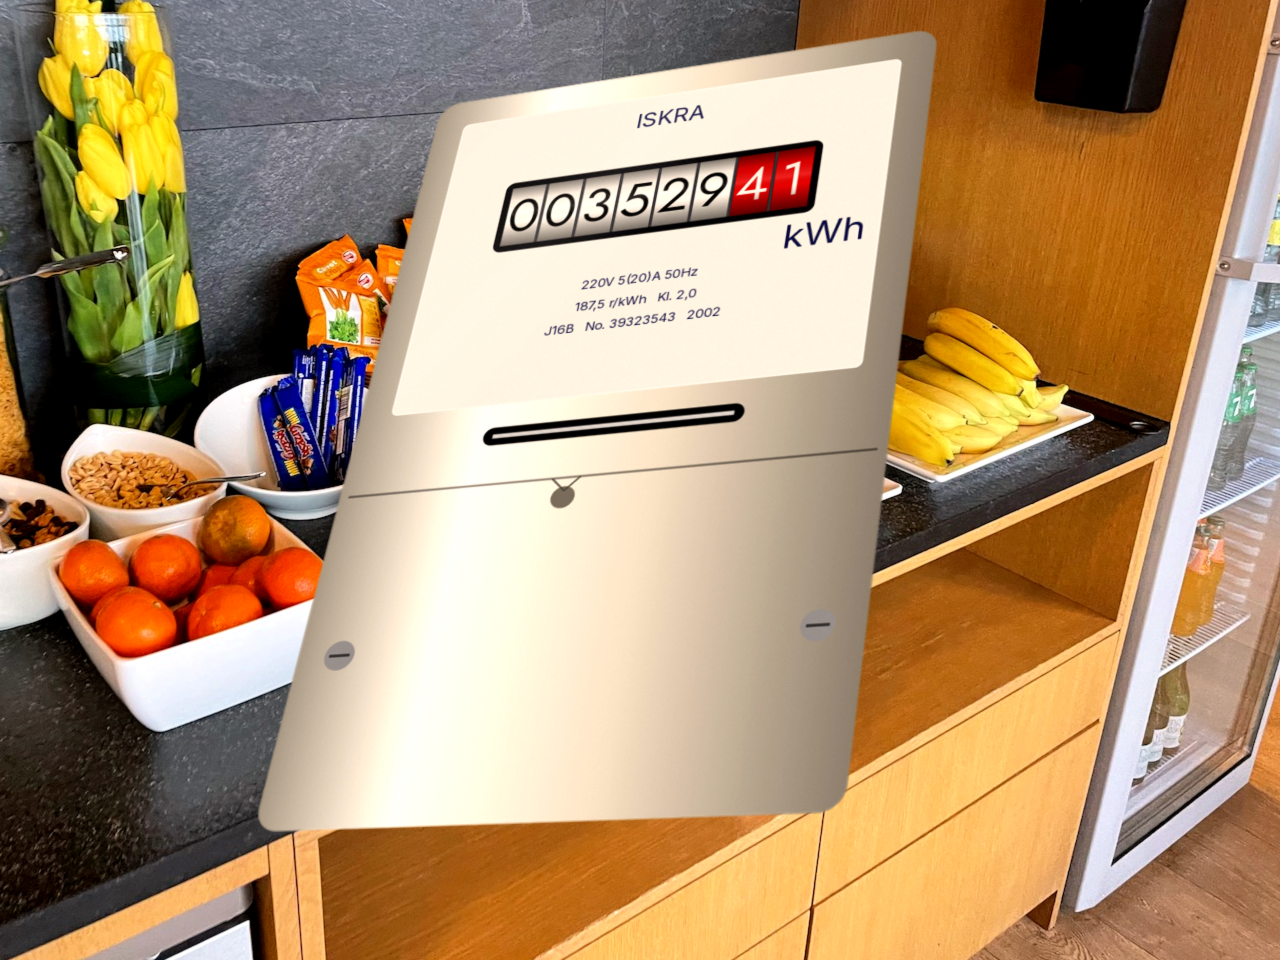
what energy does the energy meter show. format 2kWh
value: 3529.41kWh
